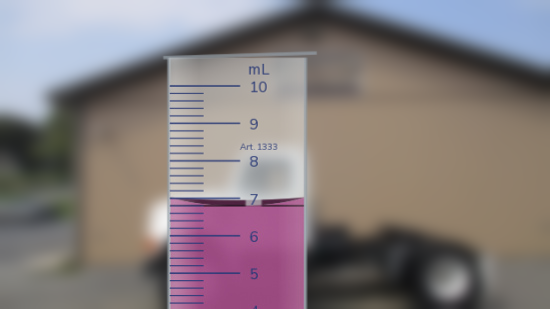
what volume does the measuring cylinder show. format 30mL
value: 6.8mL
